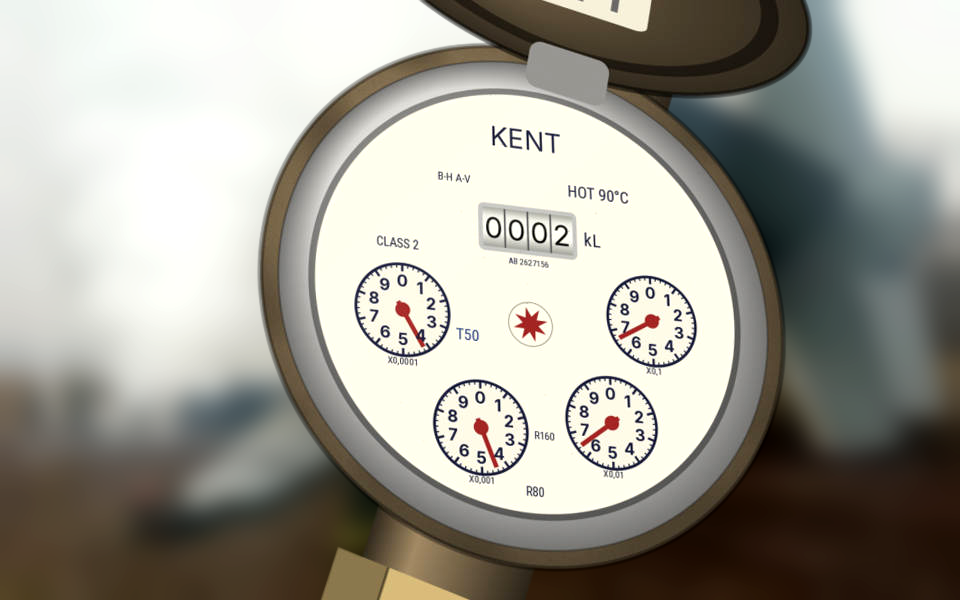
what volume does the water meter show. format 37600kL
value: 2.6644kL
